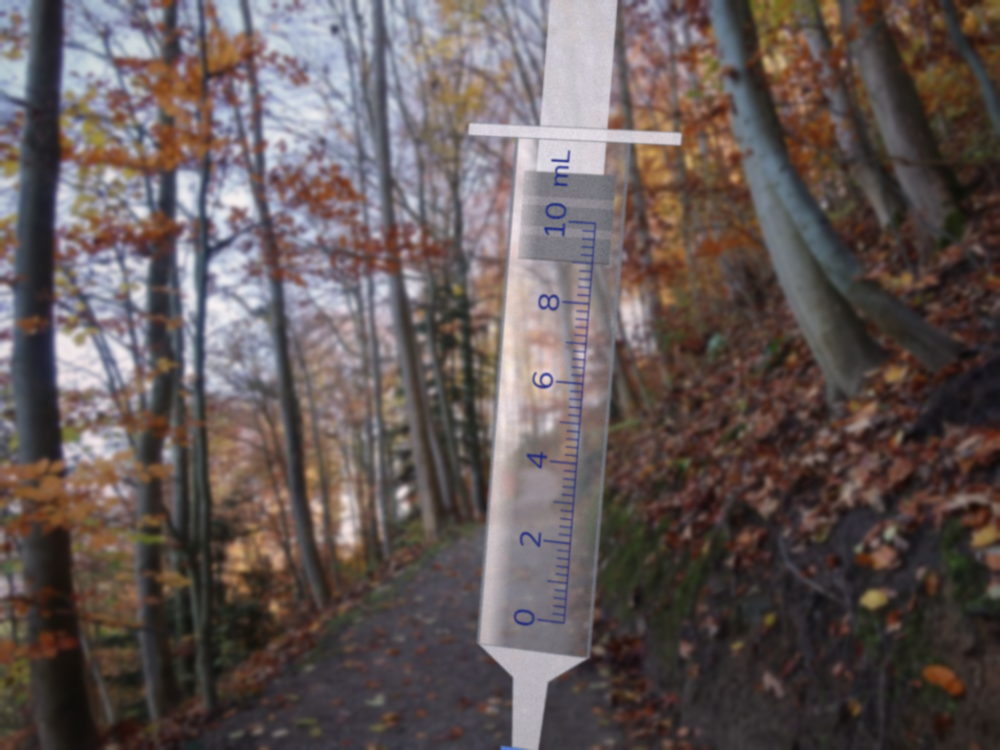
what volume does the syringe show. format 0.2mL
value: 9mL
